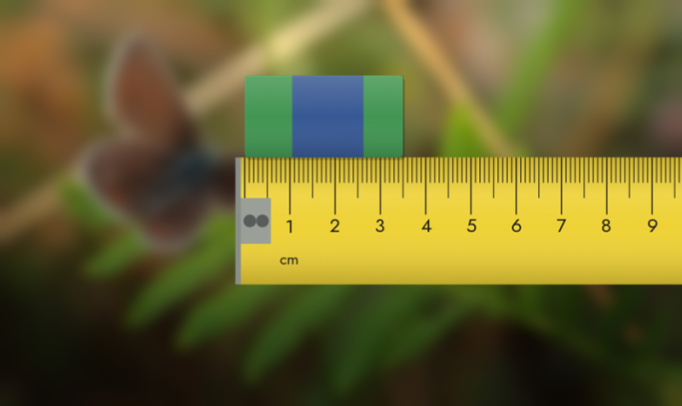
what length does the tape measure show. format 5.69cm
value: 3.5cm
